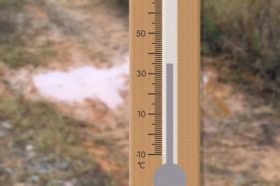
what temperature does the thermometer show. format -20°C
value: 35°C
